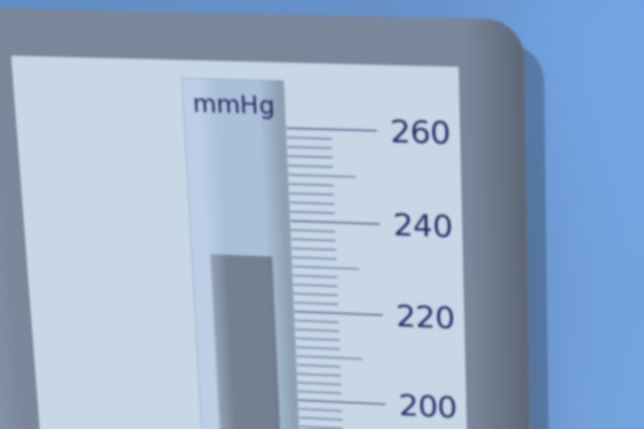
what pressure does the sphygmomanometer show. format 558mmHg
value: 232mmHg
